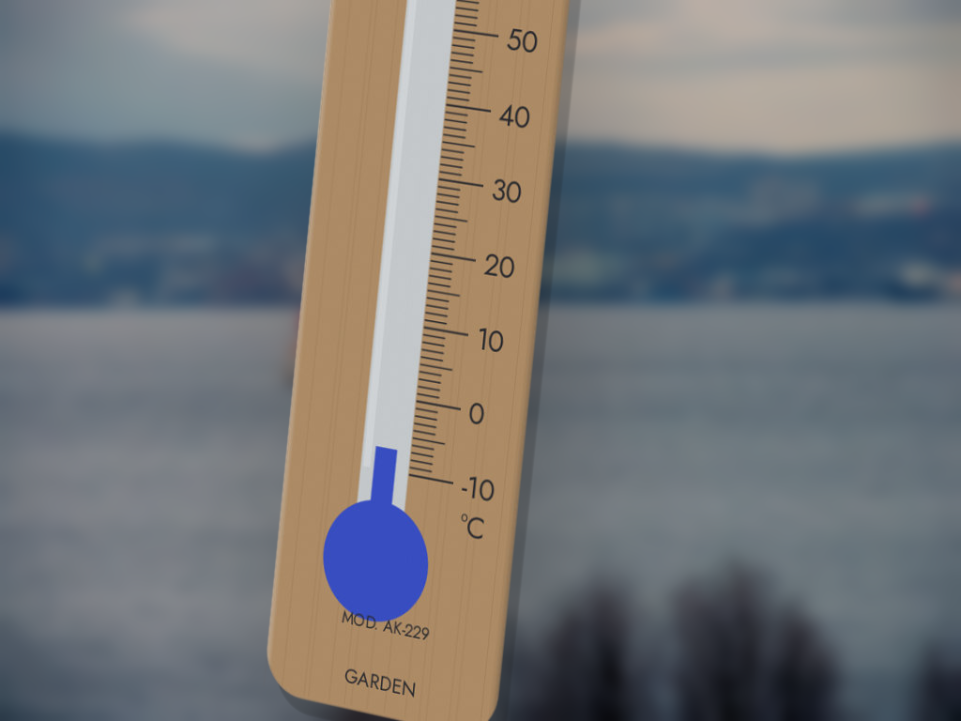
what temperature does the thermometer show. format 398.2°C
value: -7°C
